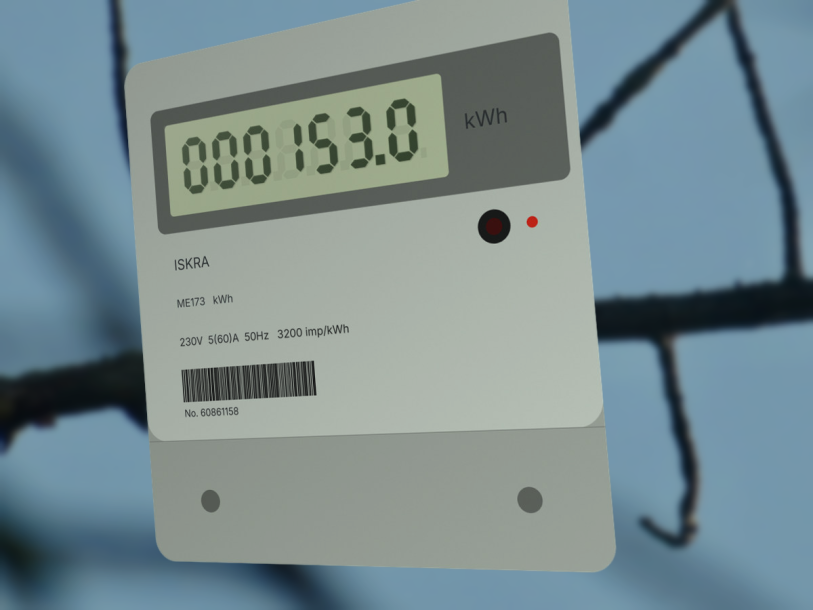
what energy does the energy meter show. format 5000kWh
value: 153.0kWh
